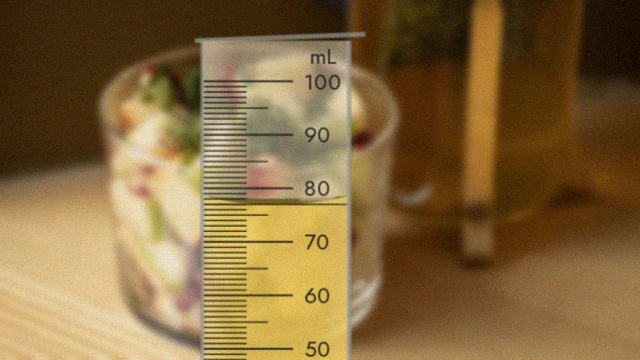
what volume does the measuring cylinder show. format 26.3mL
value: 77mL
